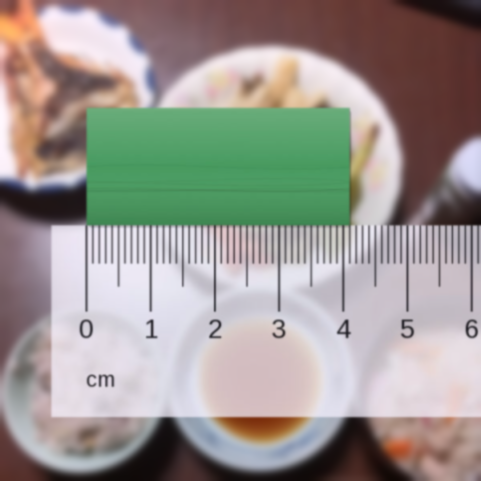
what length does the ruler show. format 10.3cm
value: 4.1cm
